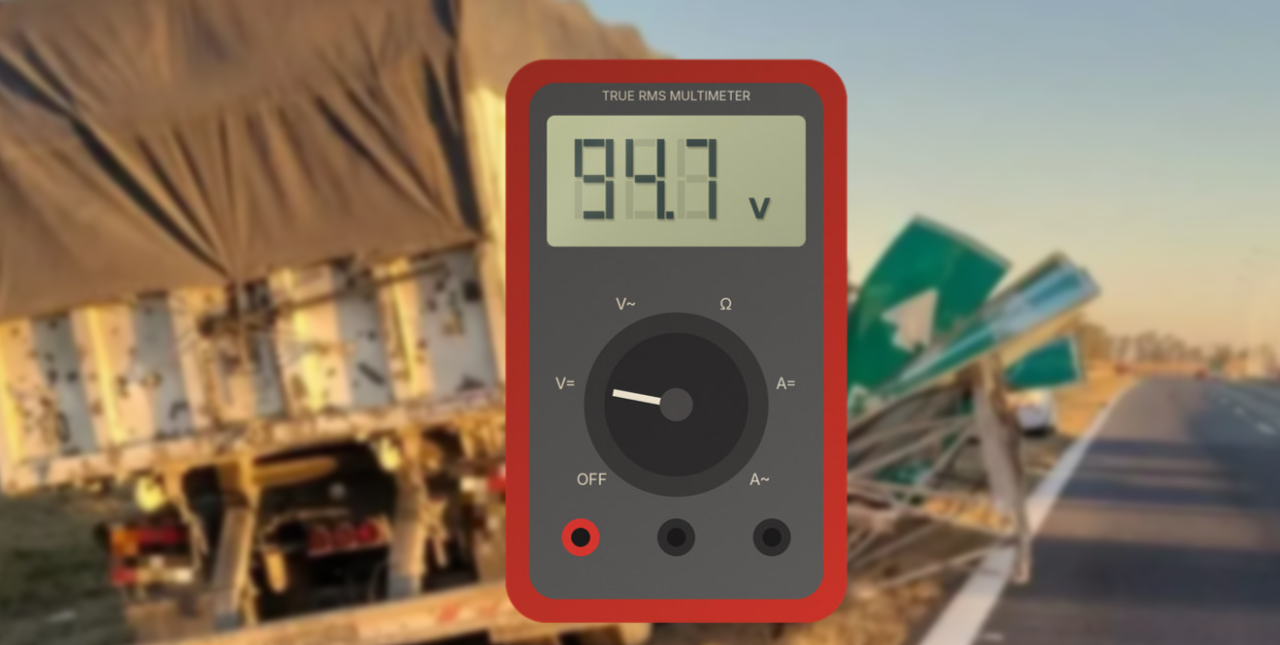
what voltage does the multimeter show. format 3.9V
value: 94.7V
